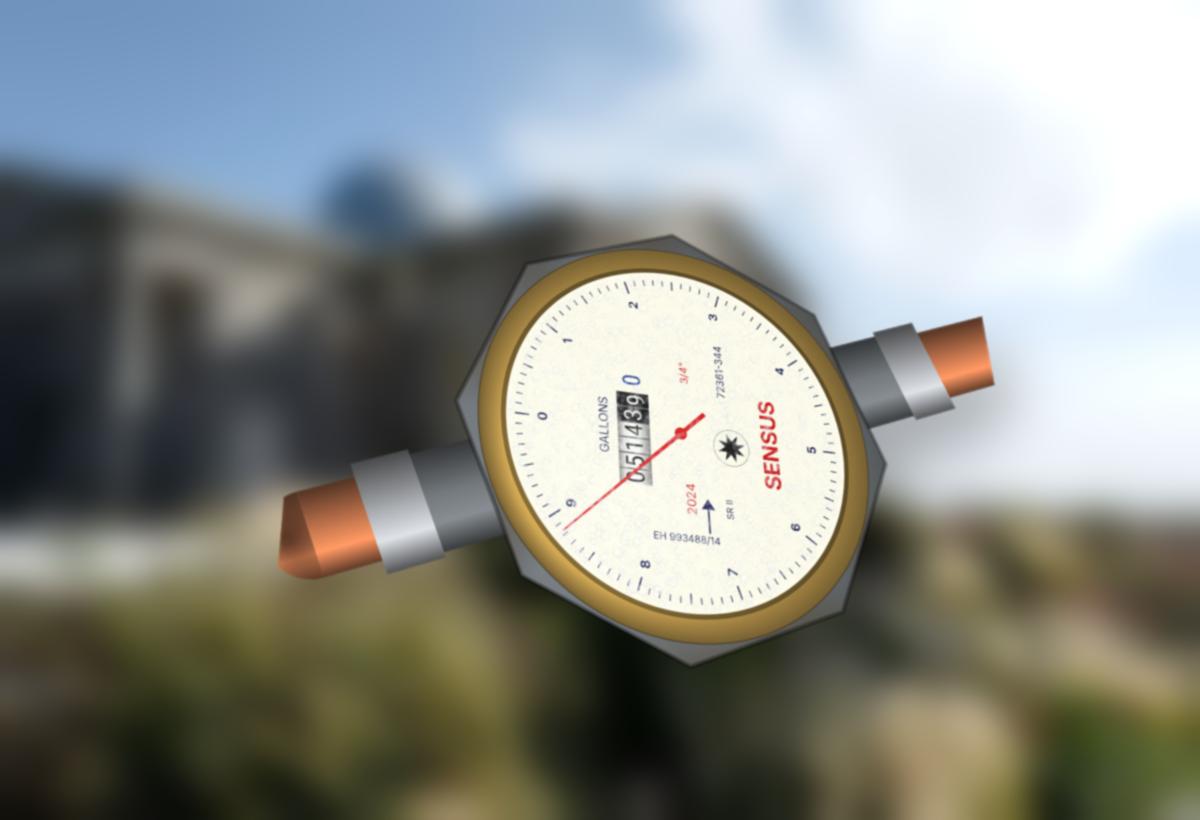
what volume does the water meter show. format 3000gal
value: 514388.8gal
